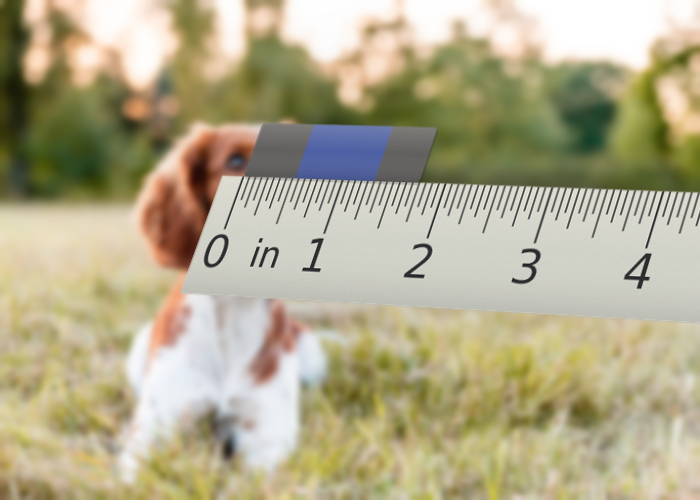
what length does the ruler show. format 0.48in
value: 1.75in
